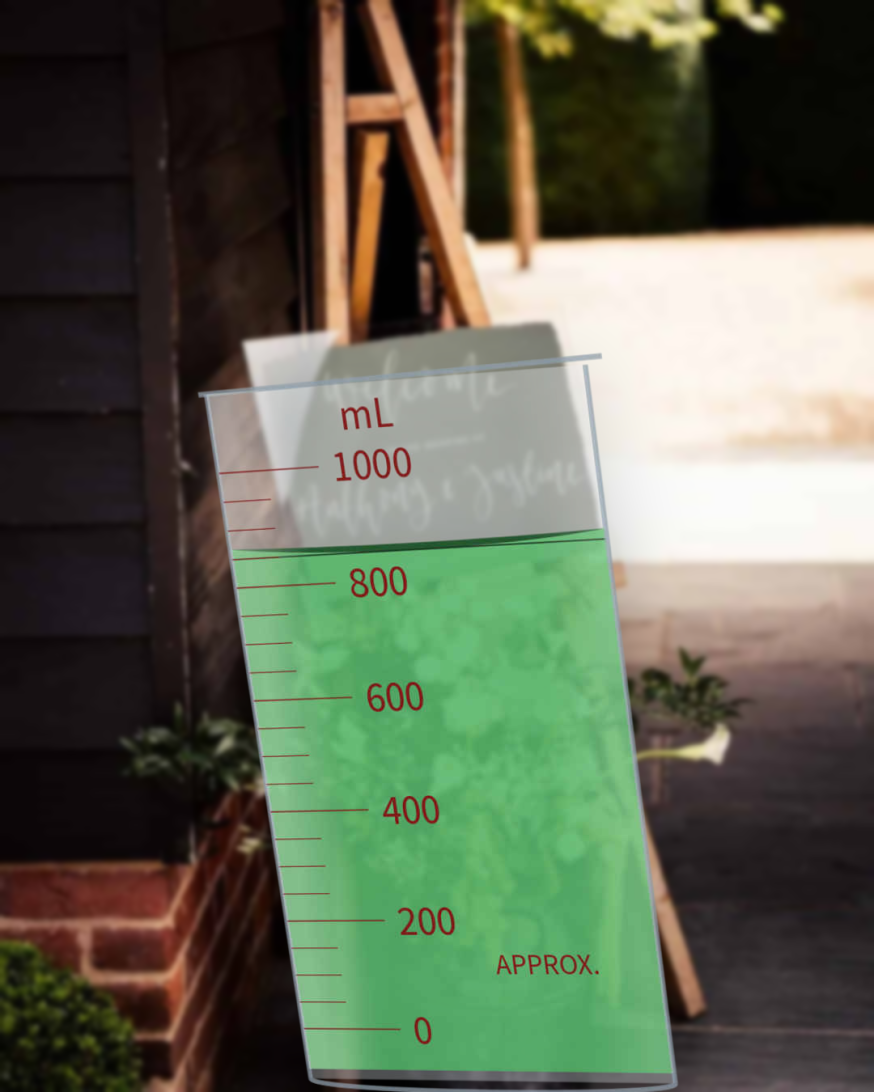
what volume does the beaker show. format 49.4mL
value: 850mL
